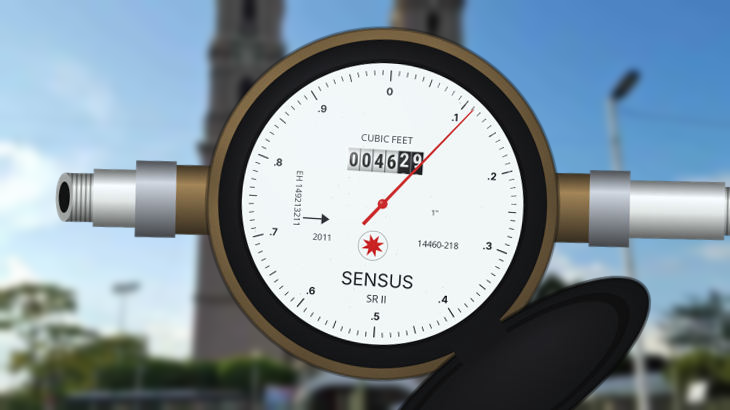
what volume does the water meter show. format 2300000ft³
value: 4629.11ft³
